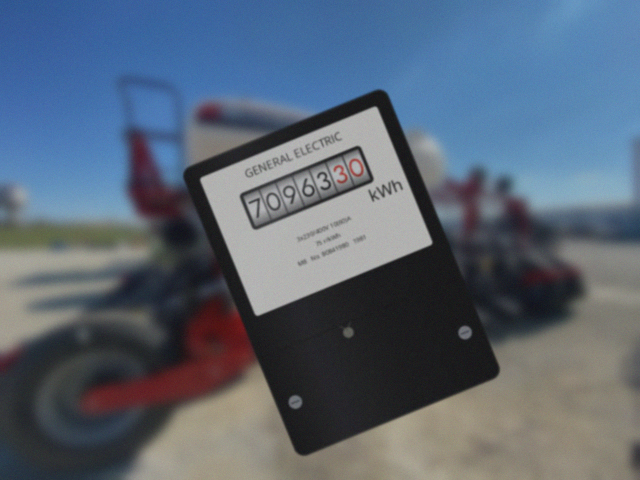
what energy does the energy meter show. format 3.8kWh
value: 70963.30kWh
